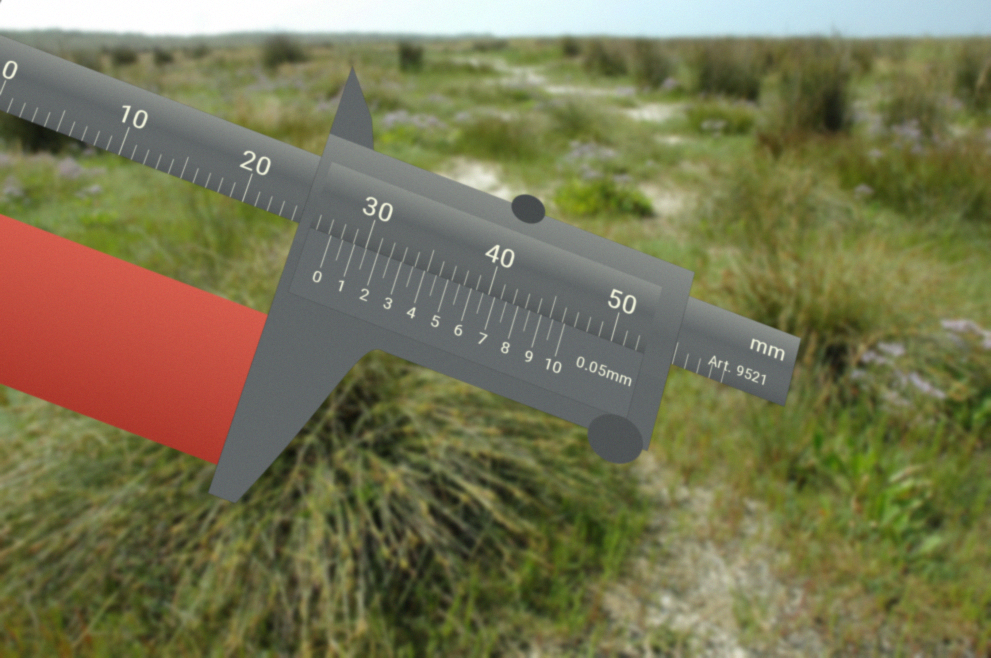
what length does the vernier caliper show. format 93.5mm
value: 27.2mm
